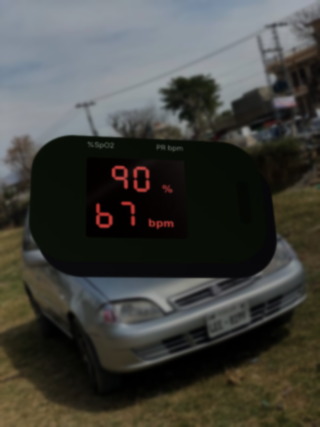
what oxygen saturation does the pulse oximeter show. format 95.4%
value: 90%
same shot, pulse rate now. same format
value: 67bpm
